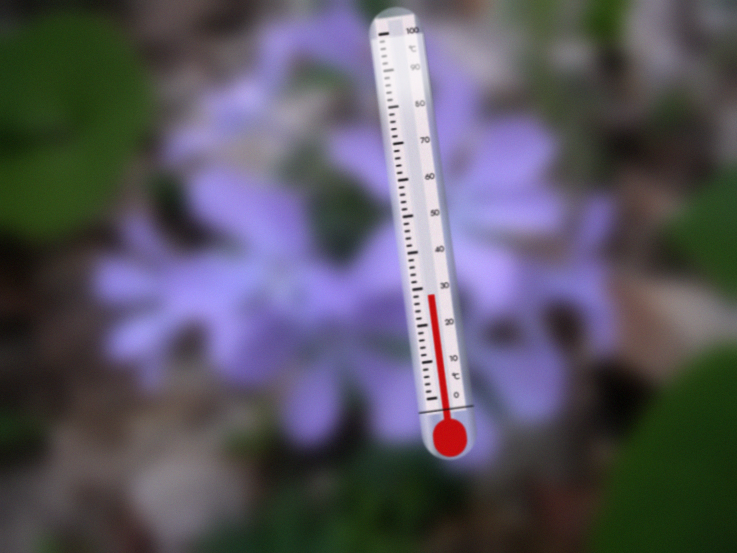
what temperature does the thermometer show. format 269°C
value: 28°C
